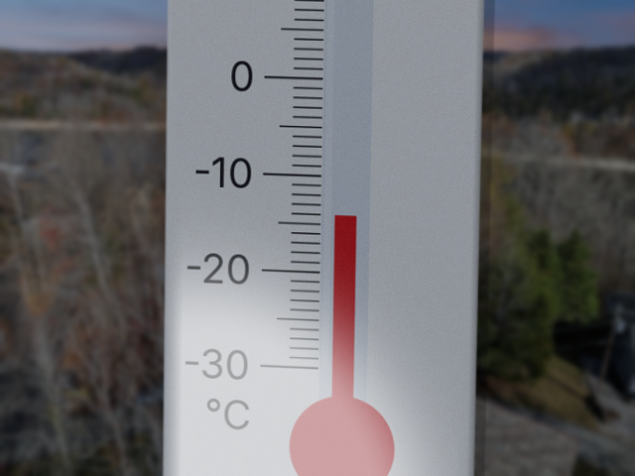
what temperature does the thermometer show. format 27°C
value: -14°C
